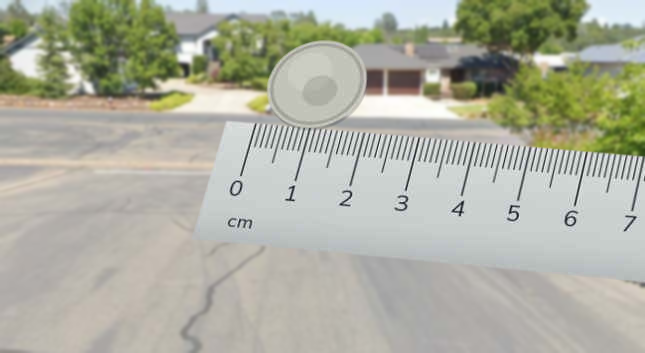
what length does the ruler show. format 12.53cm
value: 1.8cm
